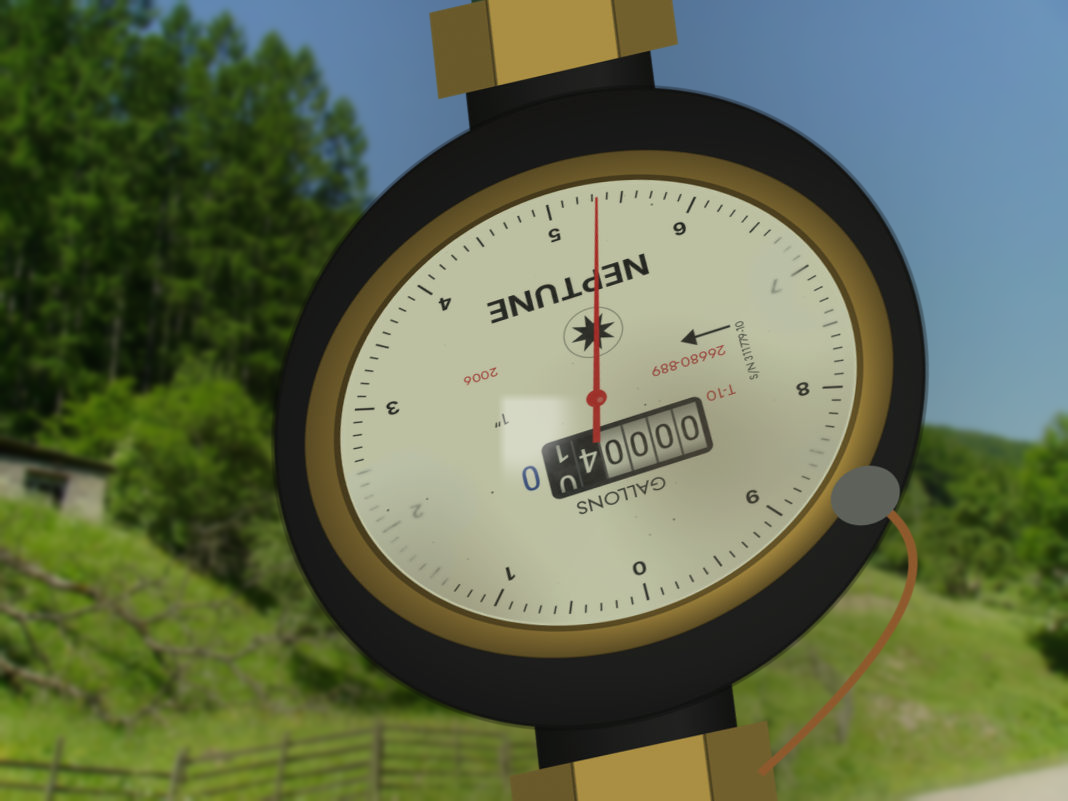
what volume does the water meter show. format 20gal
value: 405.3gal
